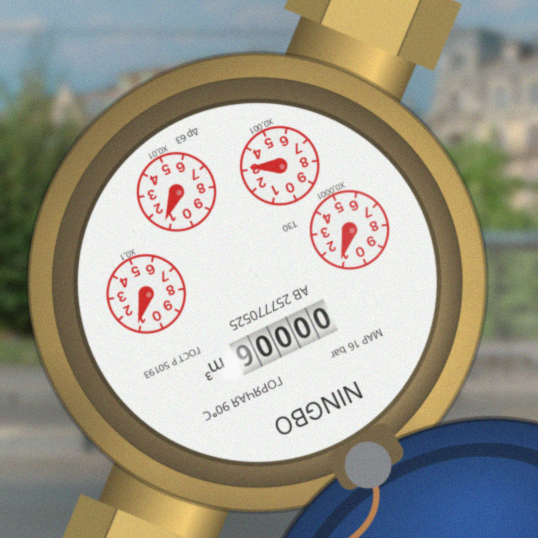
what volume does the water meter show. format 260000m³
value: 6.1131m³
